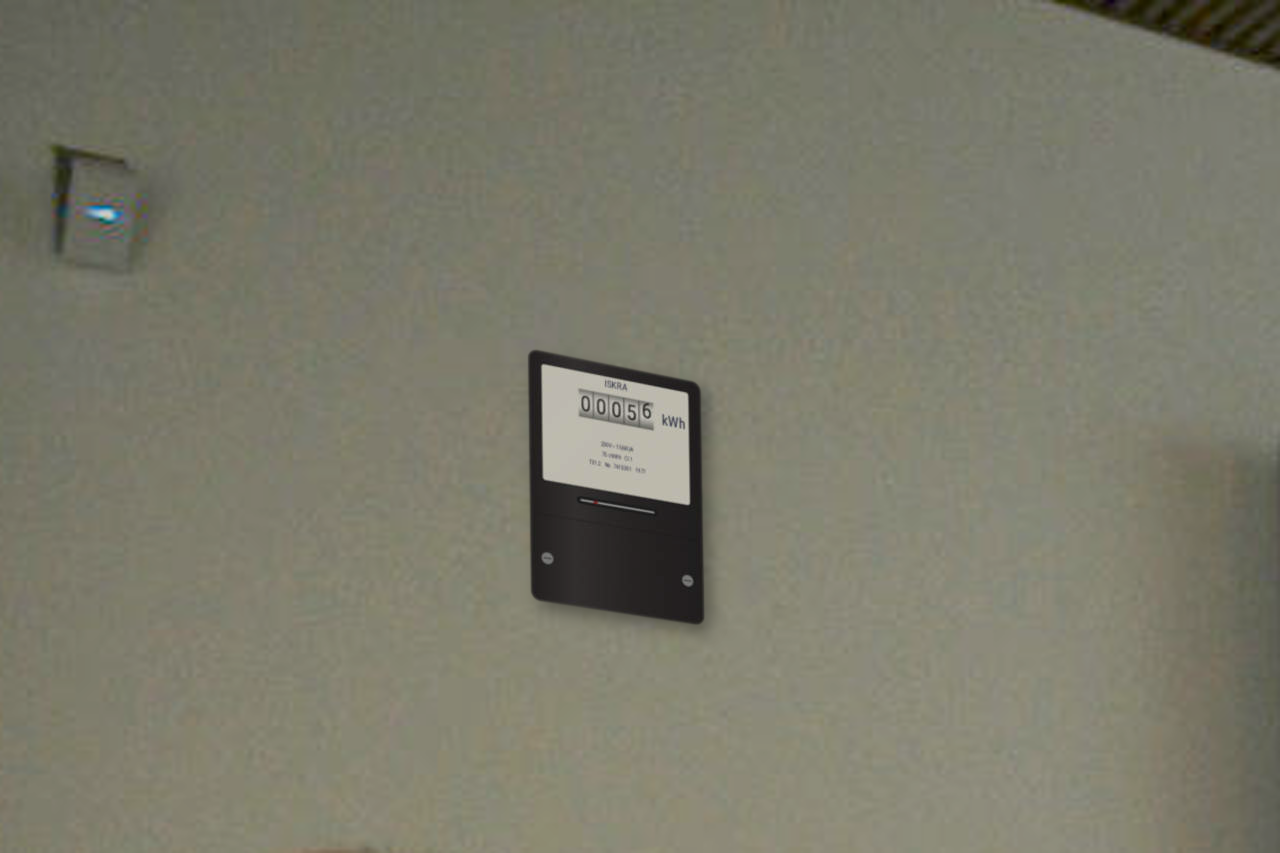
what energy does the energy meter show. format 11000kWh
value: 56kWh
